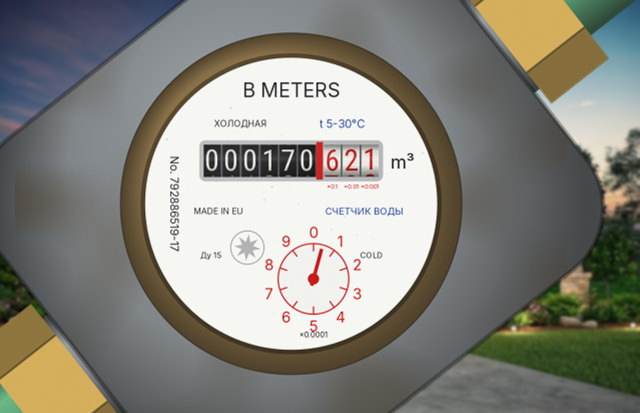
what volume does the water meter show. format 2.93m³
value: 170.6210m³
